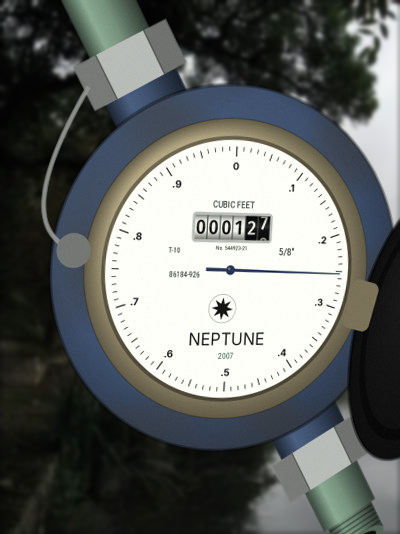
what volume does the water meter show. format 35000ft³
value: 127.25ft³
